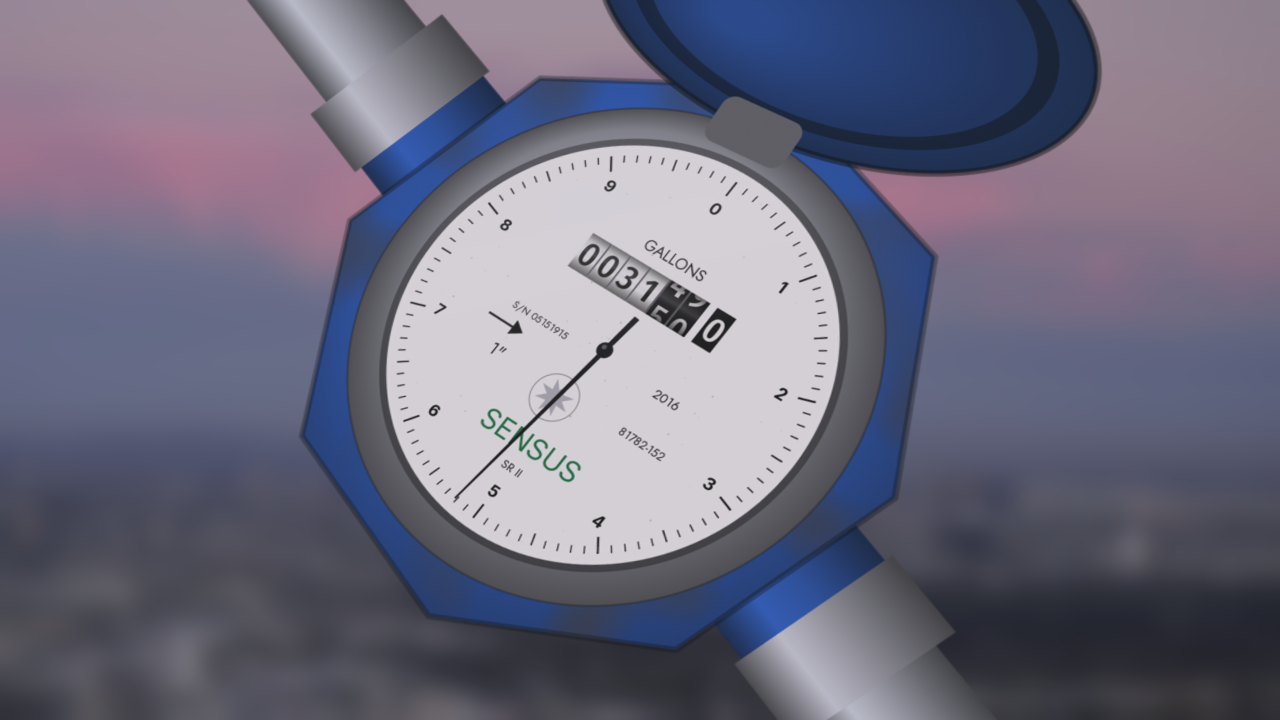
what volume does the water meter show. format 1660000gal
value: 31495.2gal
